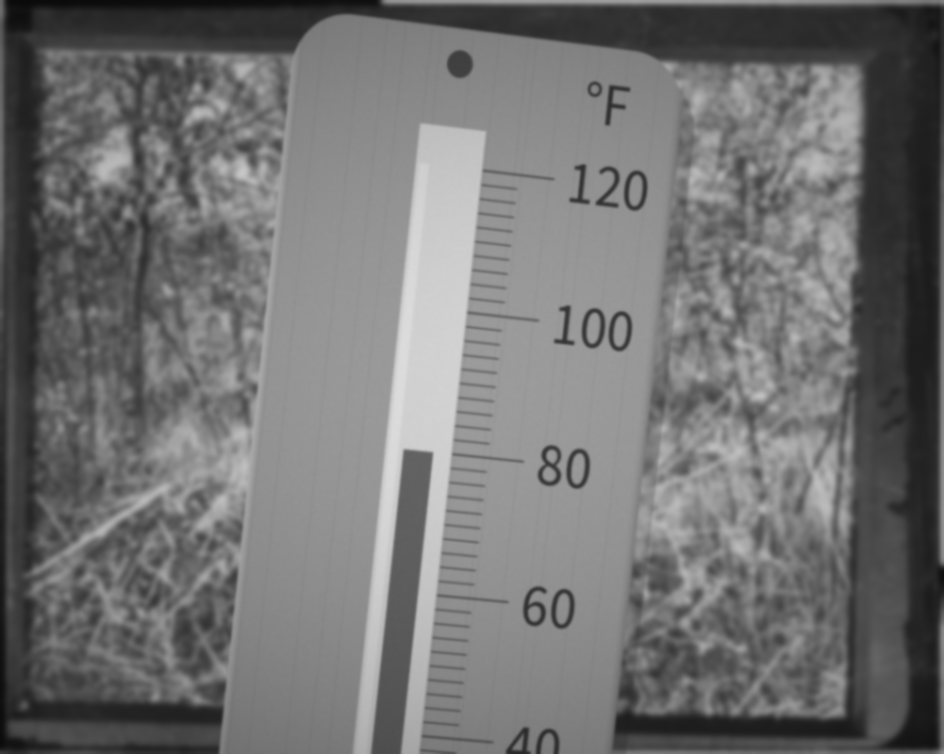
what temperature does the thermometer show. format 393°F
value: 80°F
